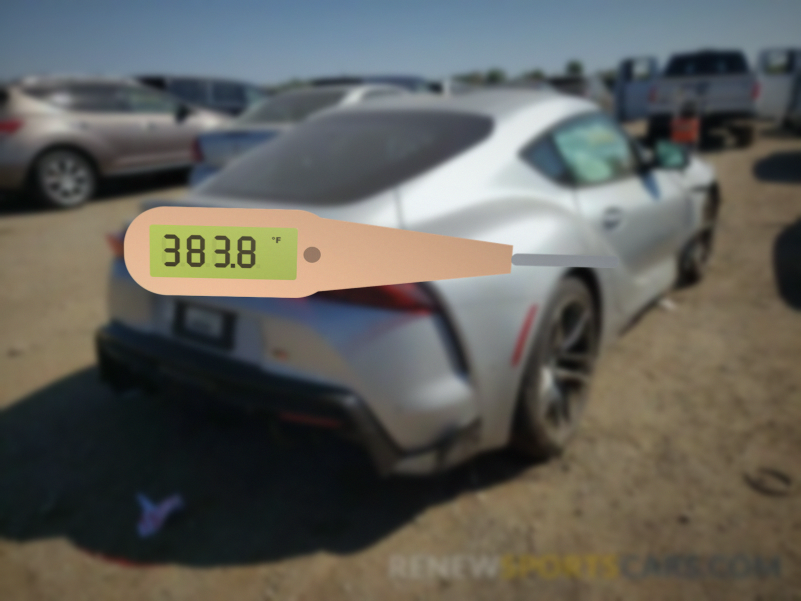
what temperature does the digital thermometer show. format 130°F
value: 383.8°F
